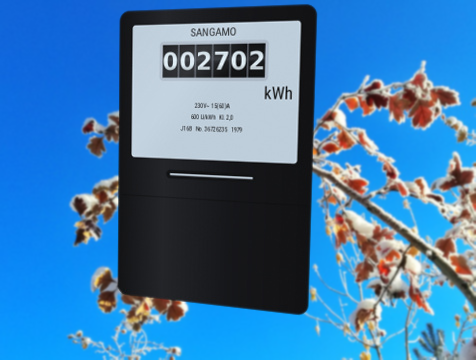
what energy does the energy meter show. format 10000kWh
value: 2702kWh
